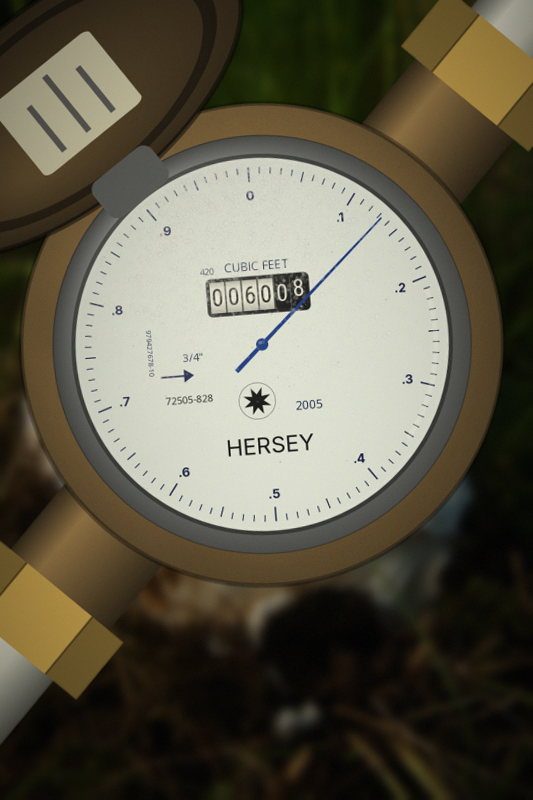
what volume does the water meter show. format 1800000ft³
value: 6008.13ft³
